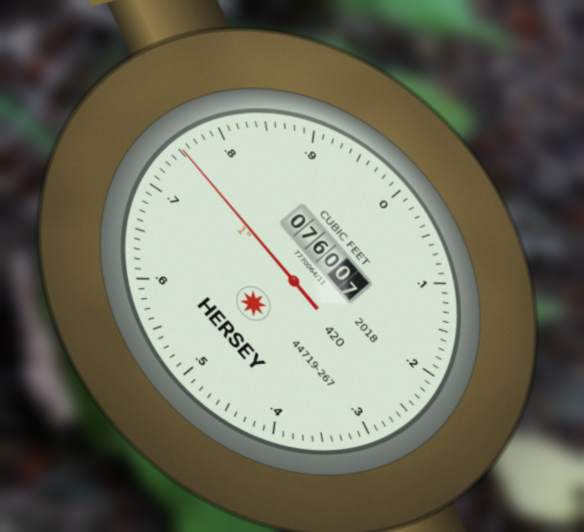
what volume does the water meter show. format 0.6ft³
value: 76006.75ft³
